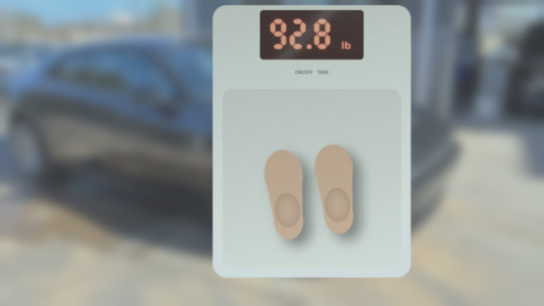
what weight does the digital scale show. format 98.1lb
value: 92.8lb
